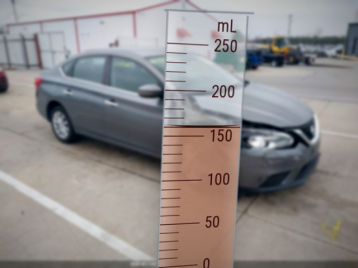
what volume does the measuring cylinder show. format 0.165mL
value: 160mL
